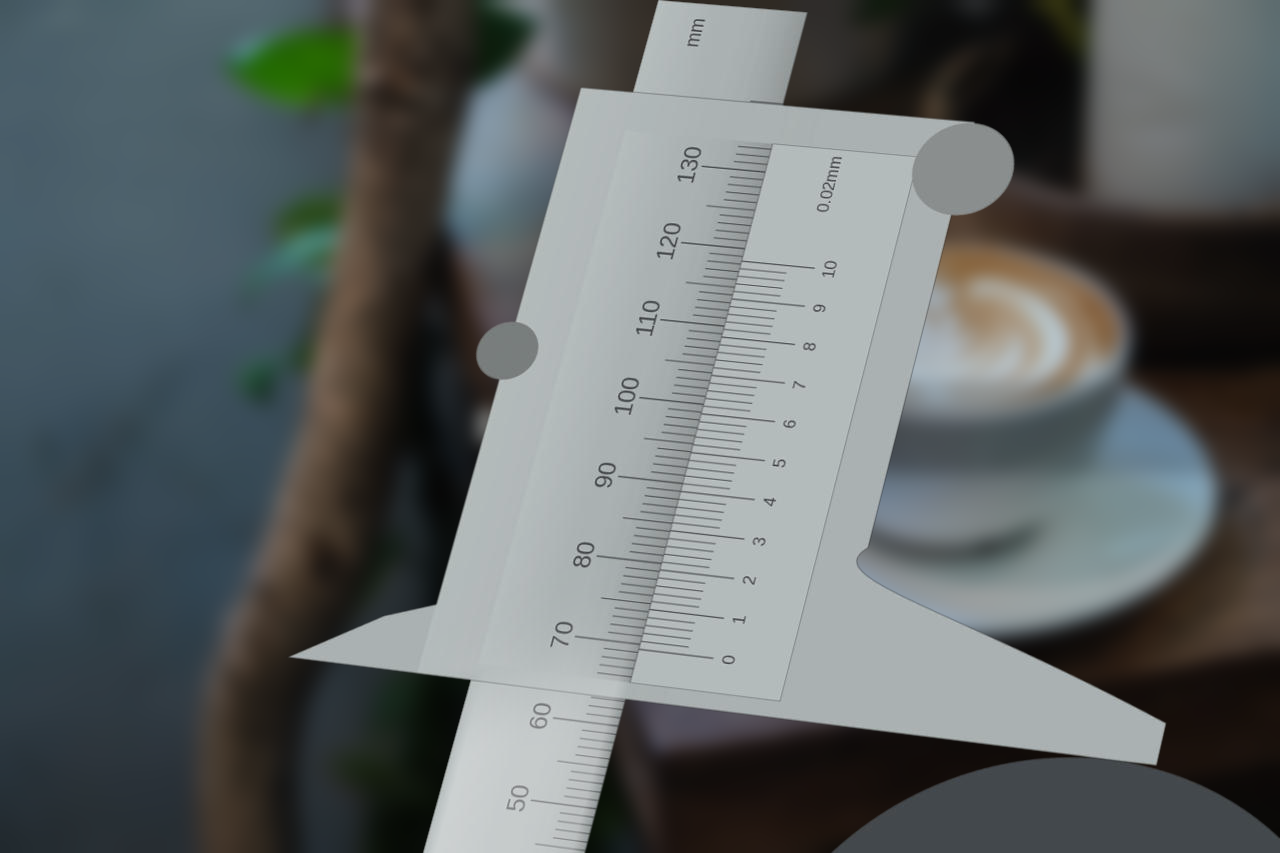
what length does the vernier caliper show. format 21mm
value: 69.4mm
